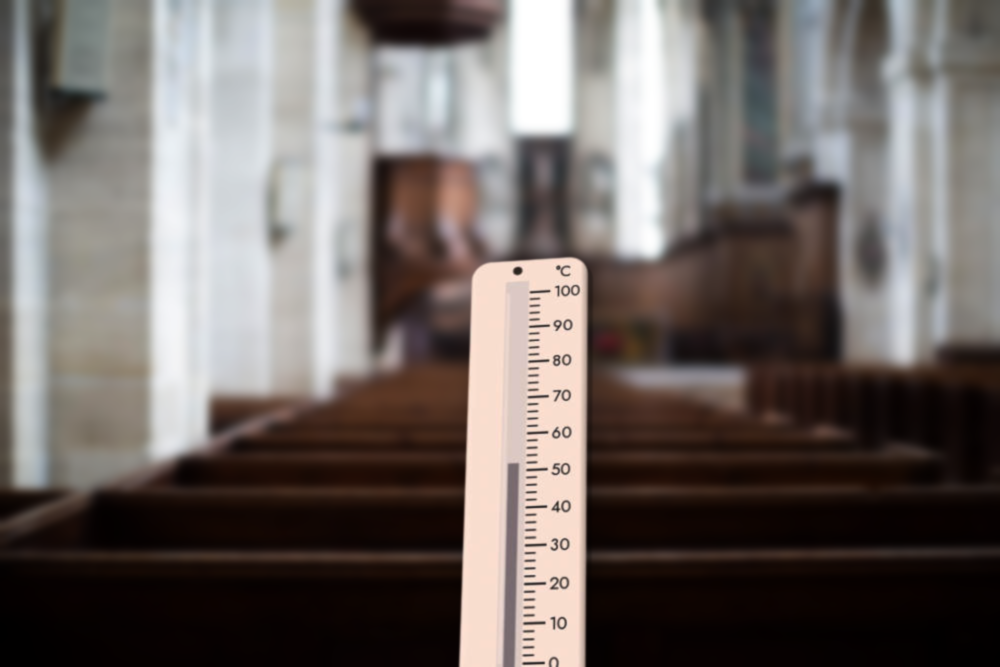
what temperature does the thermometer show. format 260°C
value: 52°C
